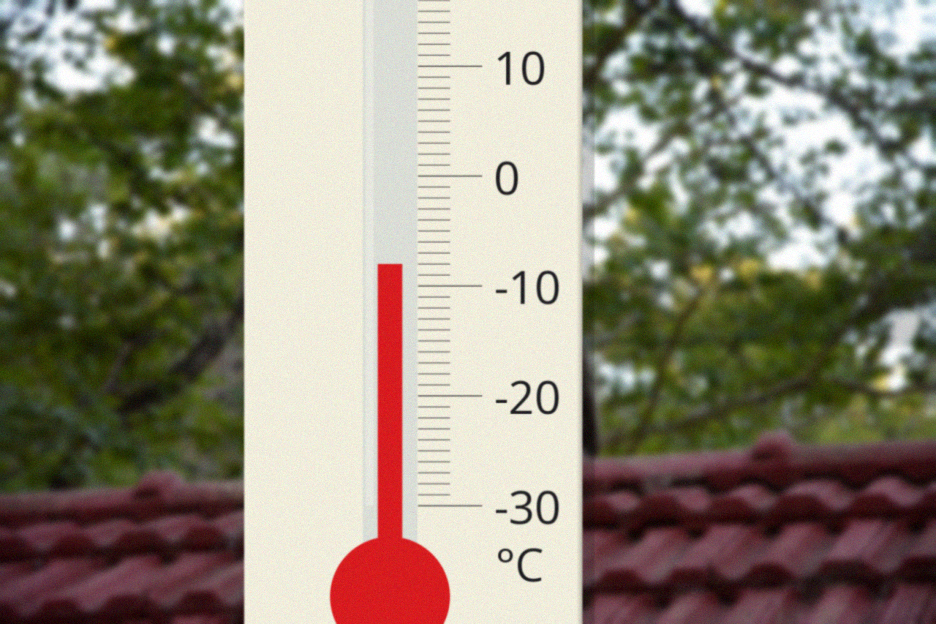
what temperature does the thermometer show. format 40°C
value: -8°C
